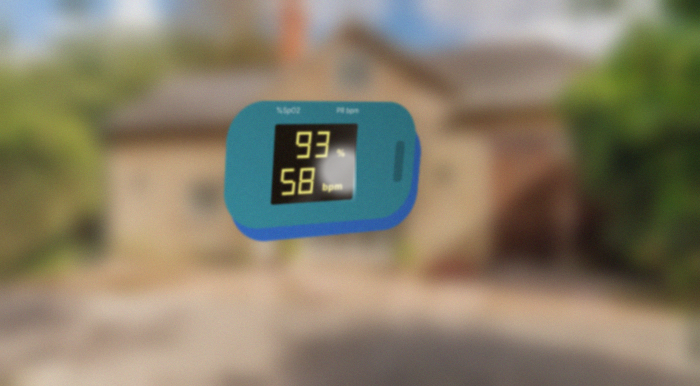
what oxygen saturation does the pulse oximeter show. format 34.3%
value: 93%
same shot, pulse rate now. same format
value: 58bpm
